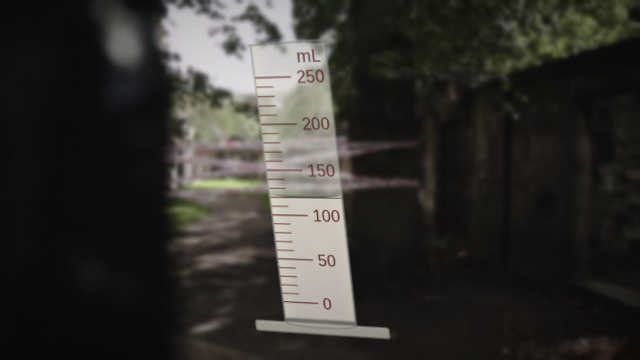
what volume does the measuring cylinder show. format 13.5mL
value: 120mL
